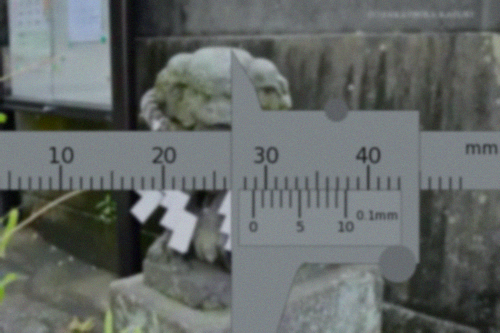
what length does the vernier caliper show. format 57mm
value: 28.8mm
